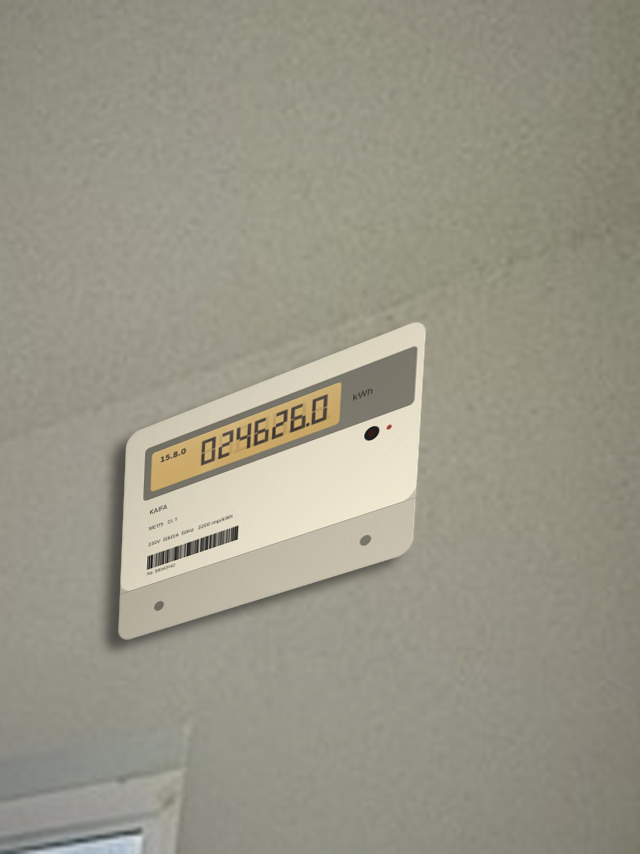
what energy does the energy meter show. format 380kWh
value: 24626.0kWh
